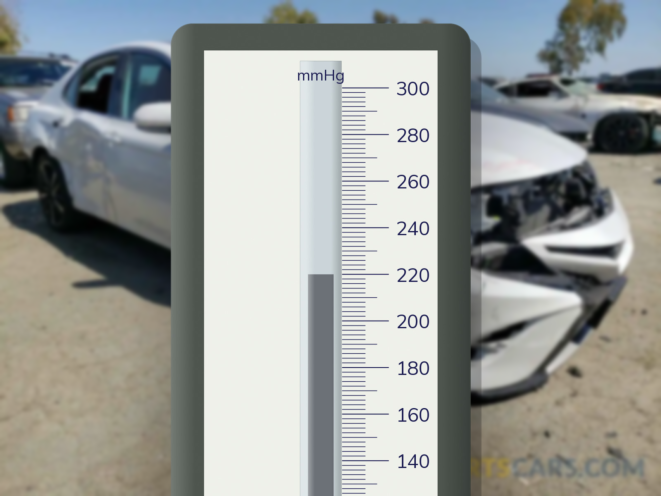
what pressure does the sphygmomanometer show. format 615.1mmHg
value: 220mmHg
